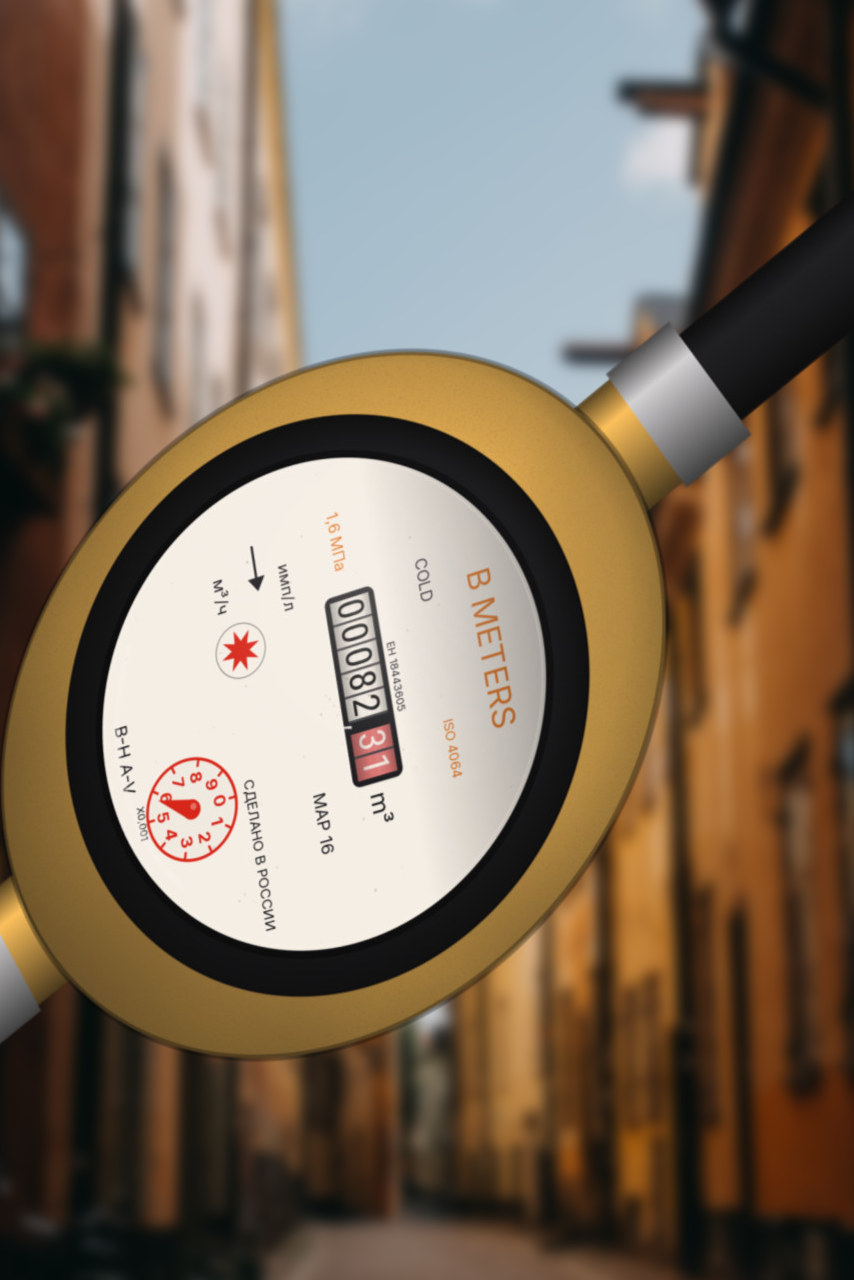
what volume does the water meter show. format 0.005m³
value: 82.315m³
